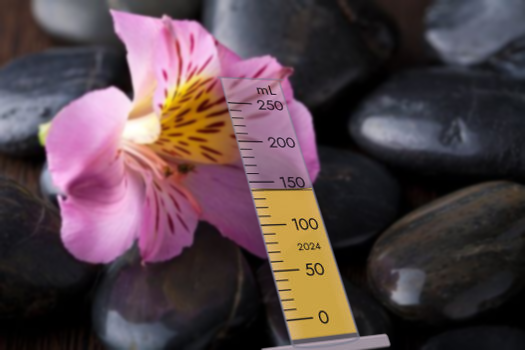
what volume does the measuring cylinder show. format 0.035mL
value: 140mL
